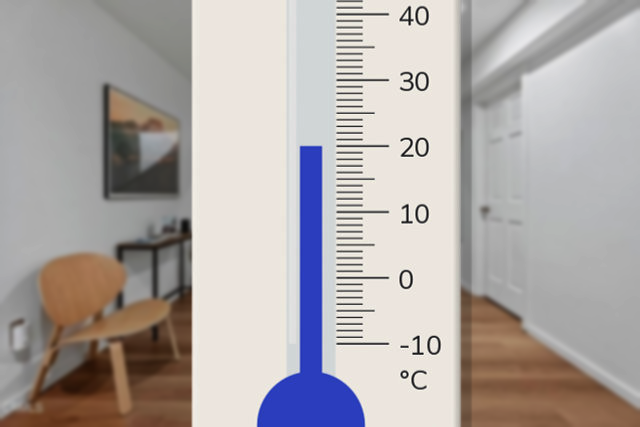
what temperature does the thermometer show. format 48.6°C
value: 20°C
